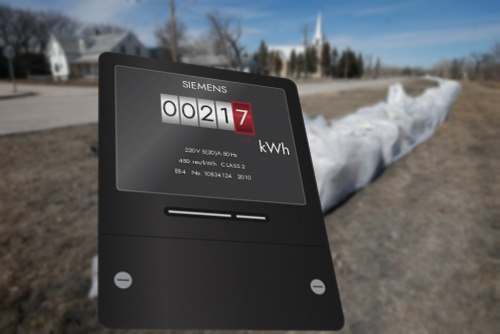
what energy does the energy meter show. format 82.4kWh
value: 21.7kWh
